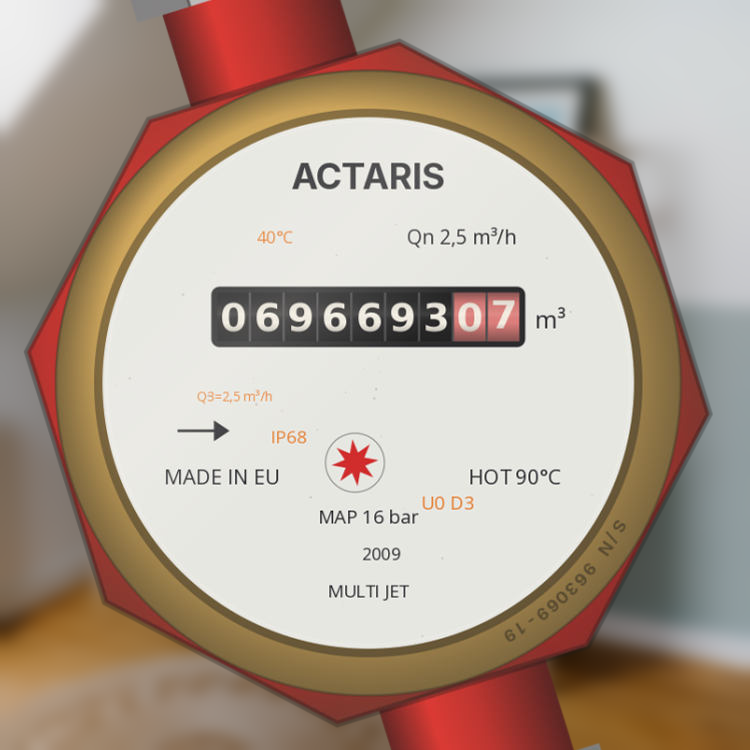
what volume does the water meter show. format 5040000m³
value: 696693.07m³
